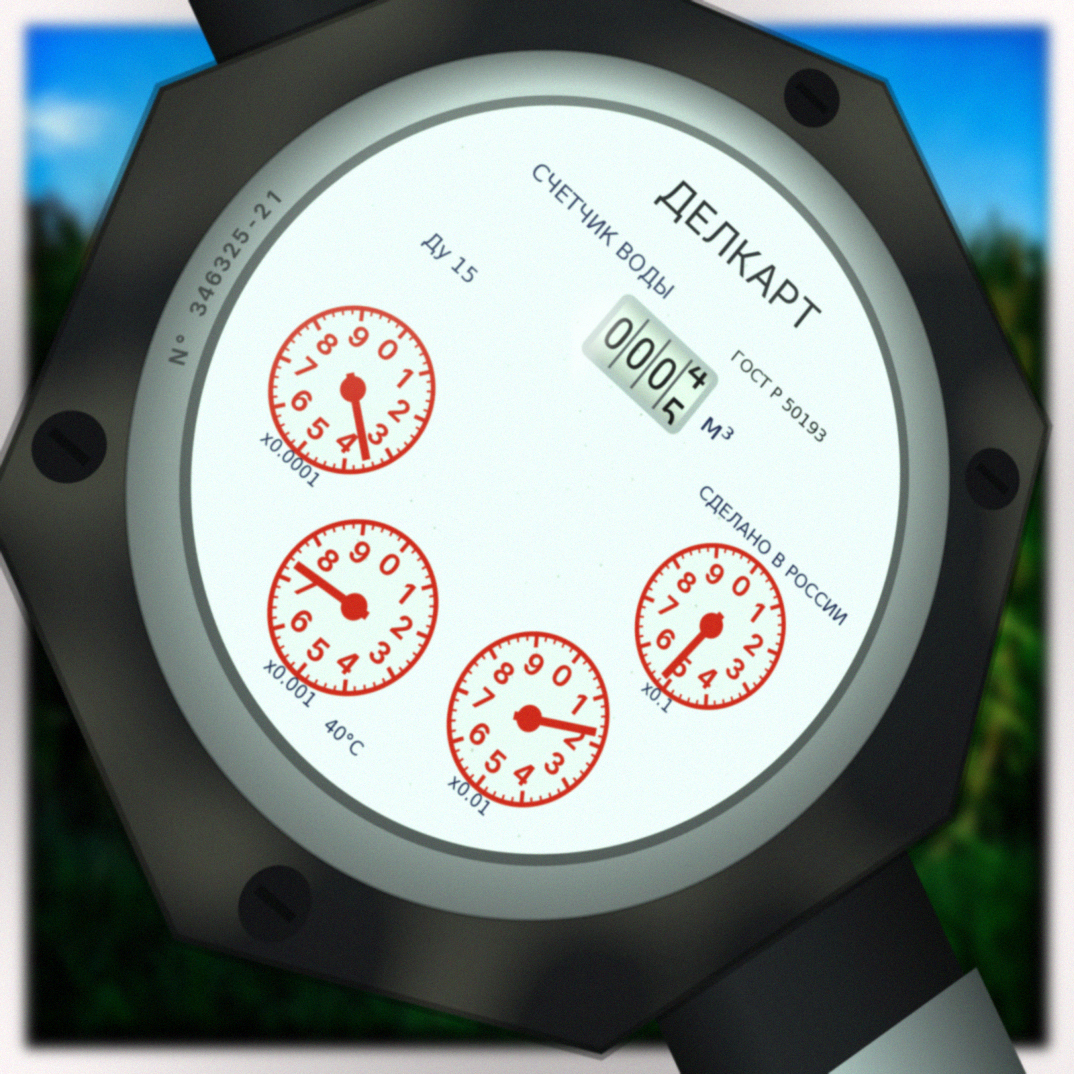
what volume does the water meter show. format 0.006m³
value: 4.5173m³
